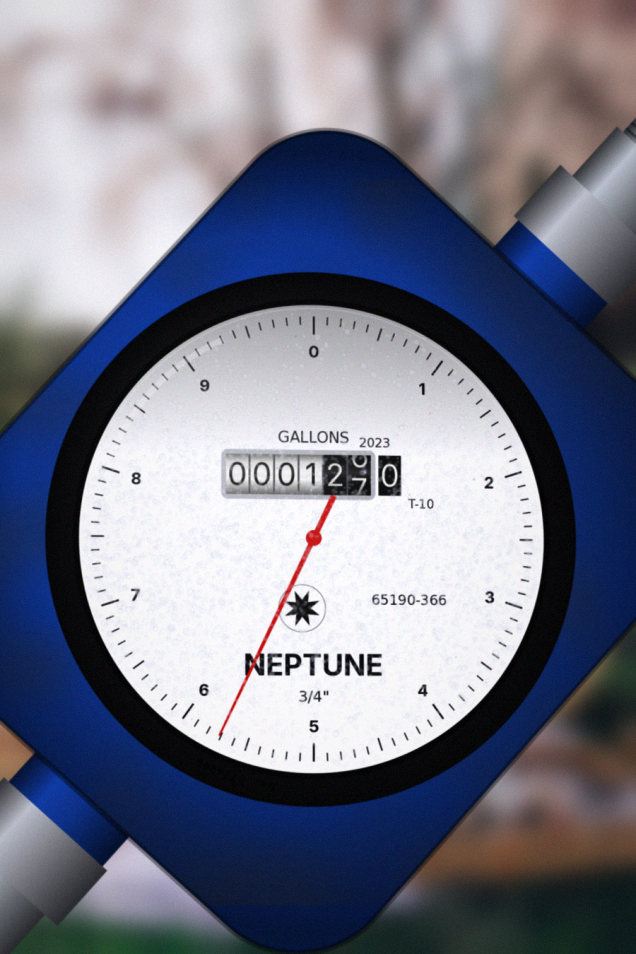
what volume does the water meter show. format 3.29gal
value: 1265.7gal
